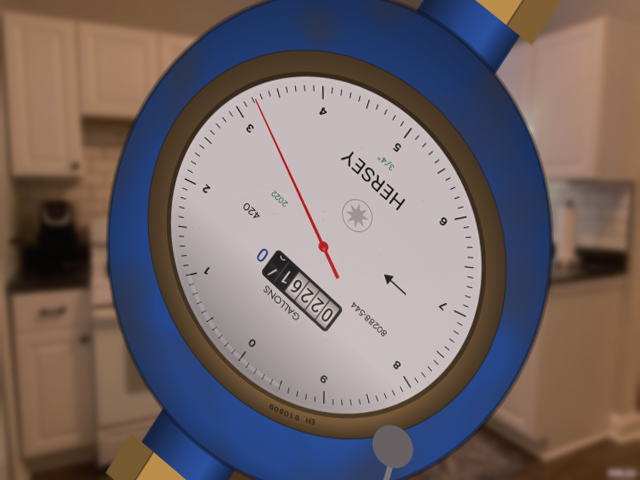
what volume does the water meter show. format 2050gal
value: 226173.2gal
